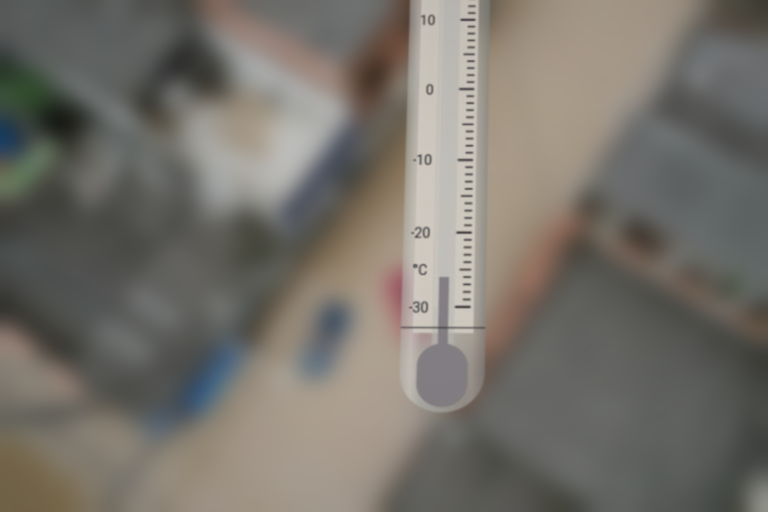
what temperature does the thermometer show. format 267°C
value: -26°C
